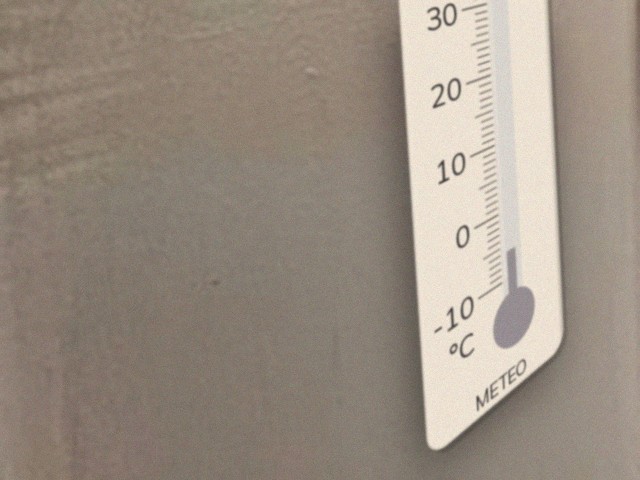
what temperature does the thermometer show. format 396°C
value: -6°C
